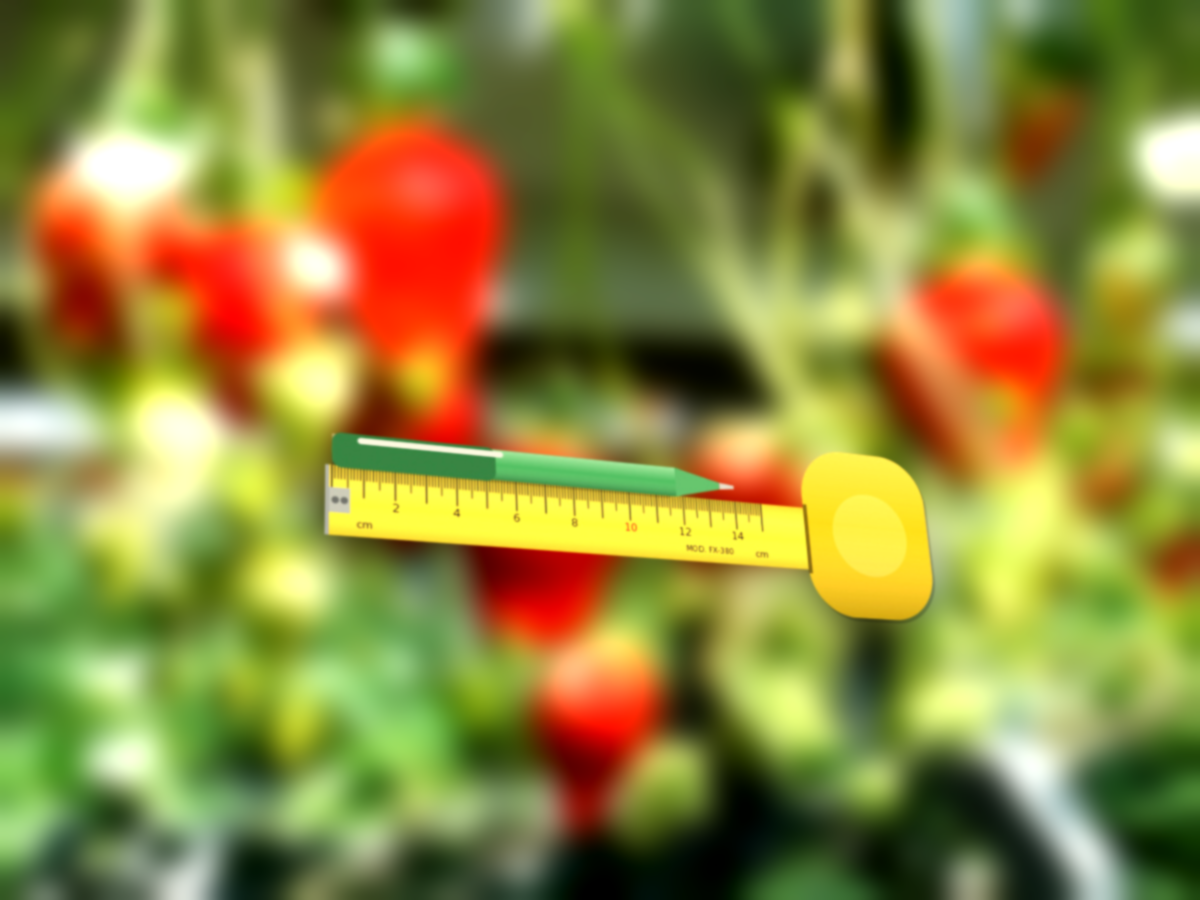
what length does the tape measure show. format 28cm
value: 14cm
